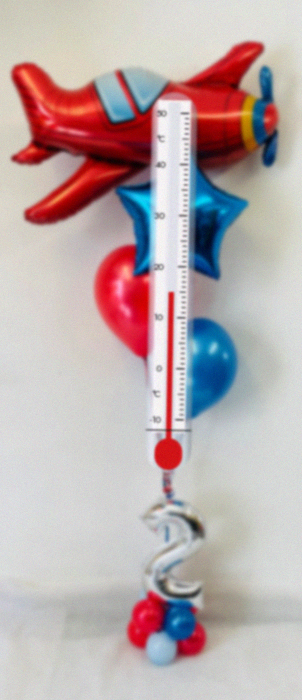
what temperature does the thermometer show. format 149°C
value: 15°C
